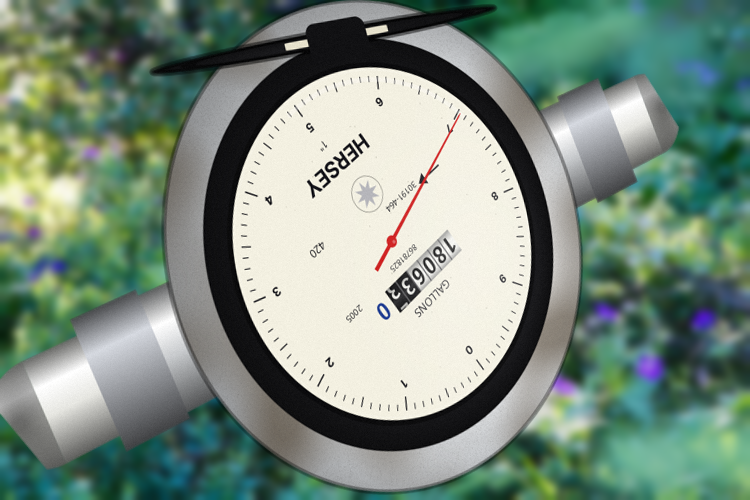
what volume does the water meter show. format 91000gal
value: 1806327.0gal
